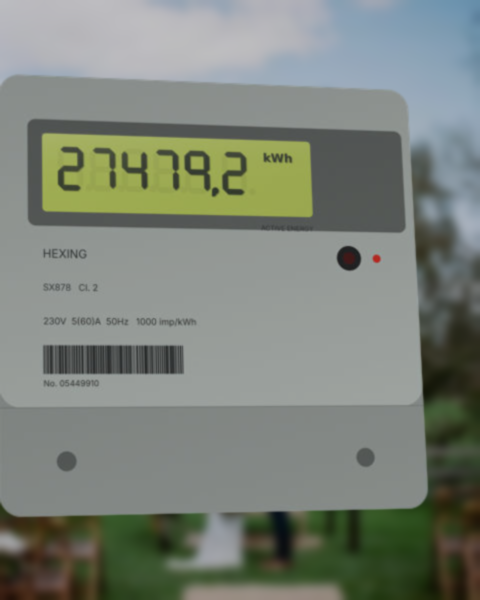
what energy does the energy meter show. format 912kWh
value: 27479.2kWh
